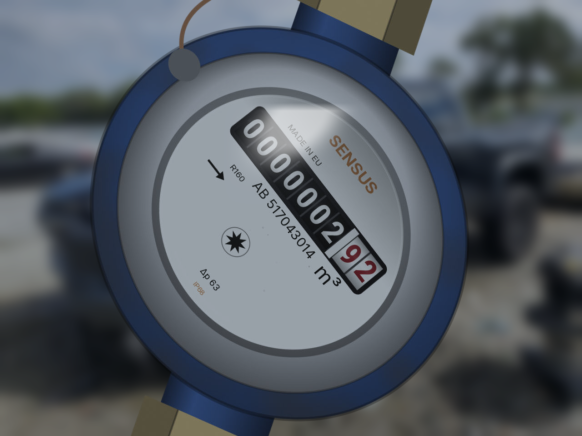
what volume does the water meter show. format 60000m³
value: 2.92m³
